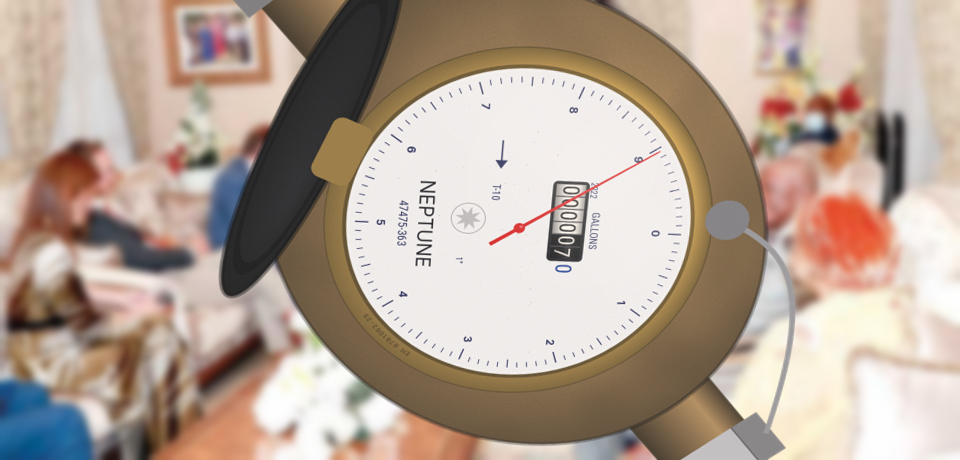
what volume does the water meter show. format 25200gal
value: 69.0gal
